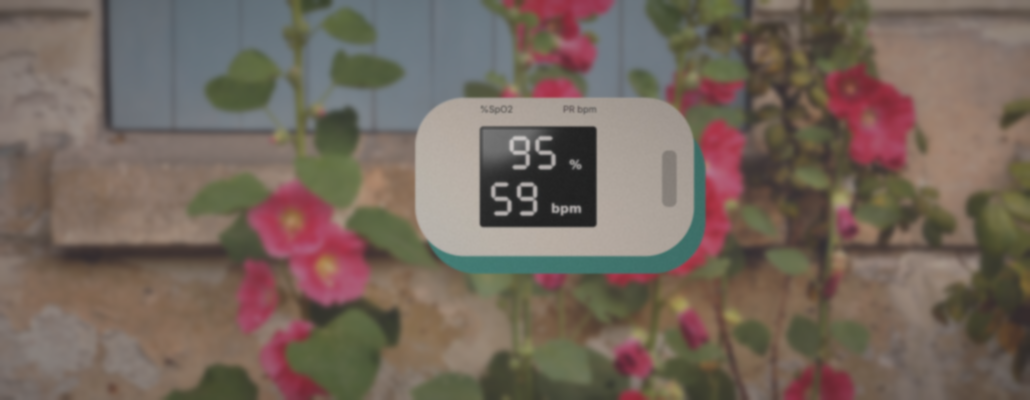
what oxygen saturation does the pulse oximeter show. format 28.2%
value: 95%
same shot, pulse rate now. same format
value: 59bpm
